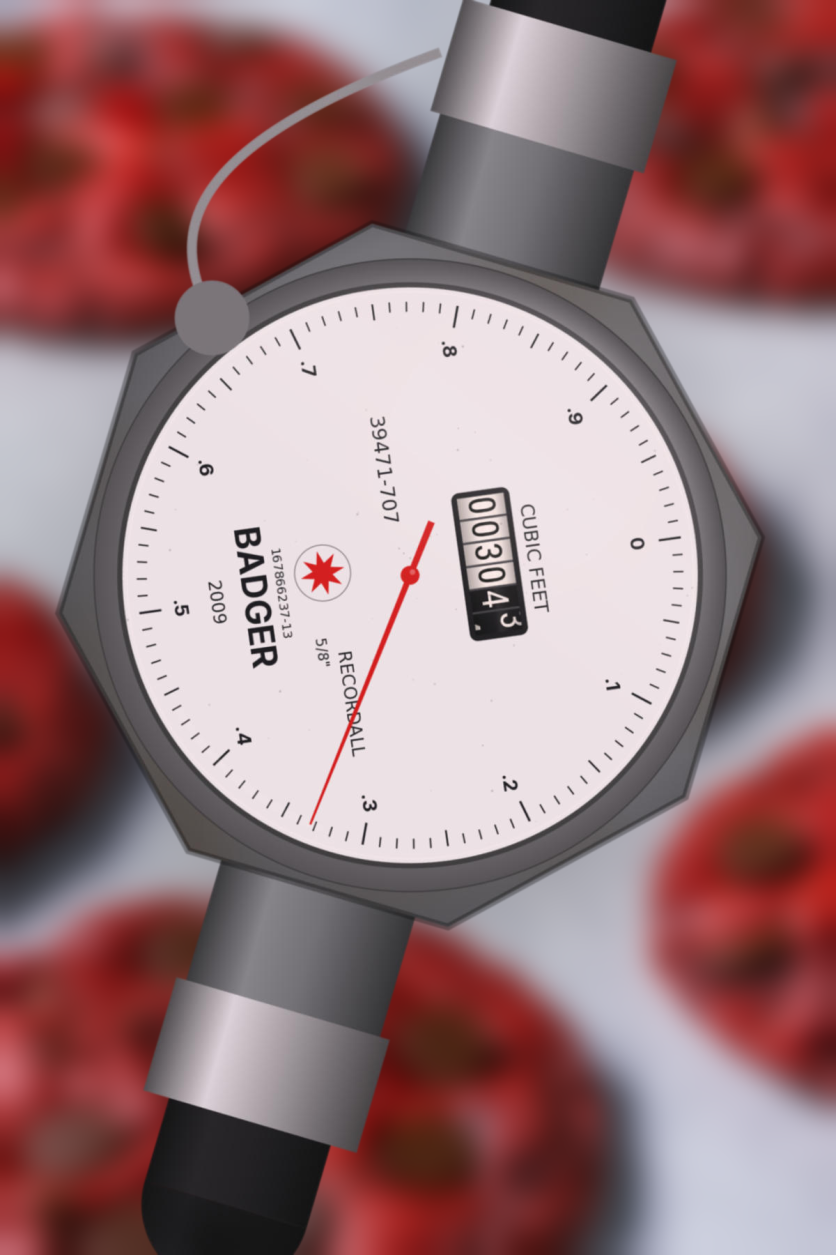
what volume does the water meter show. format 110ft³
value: 3043.33ft³
